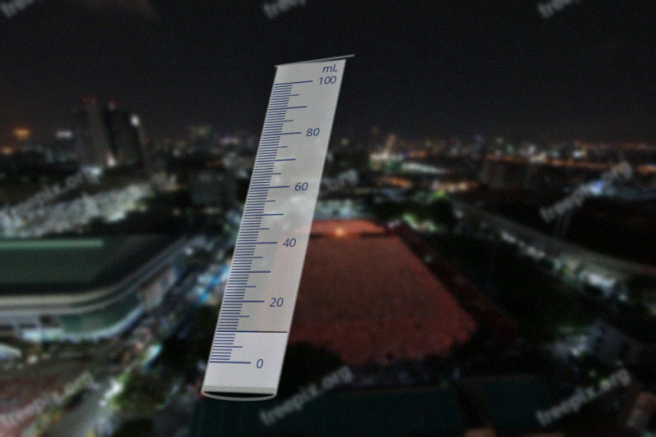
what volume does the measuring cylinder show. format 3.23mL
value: 10mL
